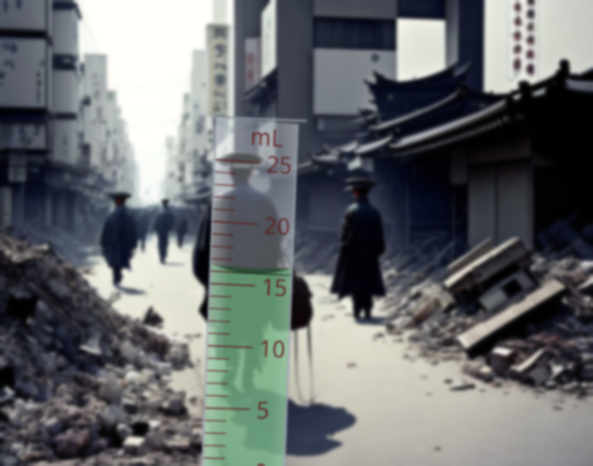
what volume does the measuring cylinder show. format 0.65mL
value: 16mL
